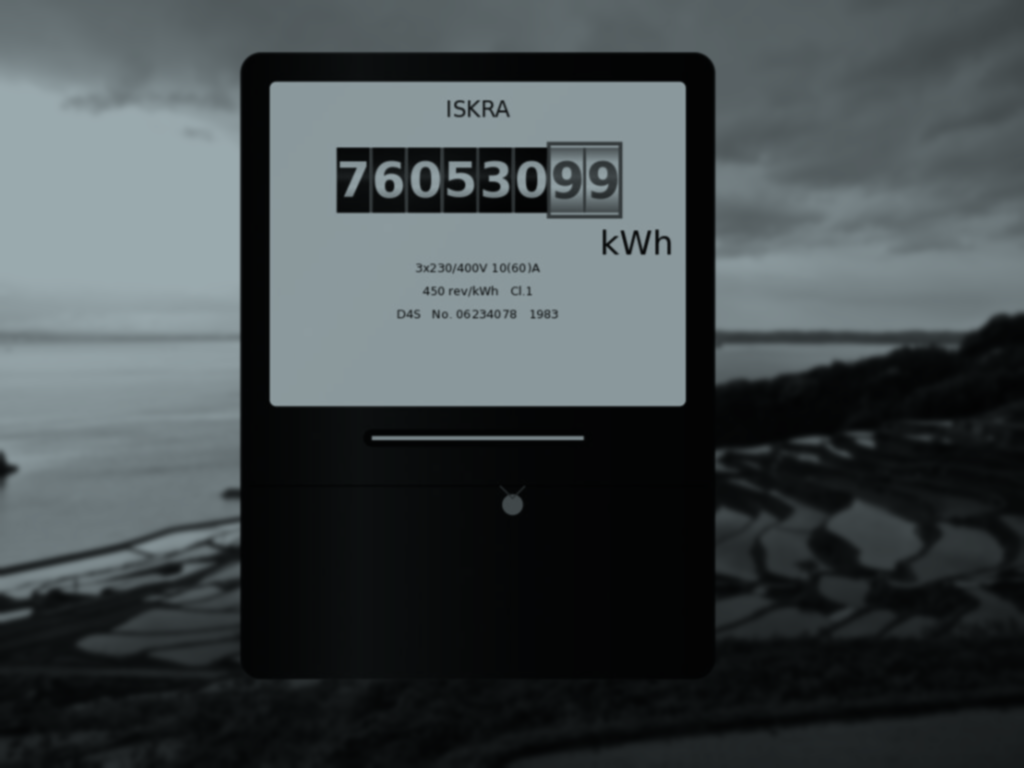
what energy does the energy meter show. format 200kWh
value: 760530.99kWh
